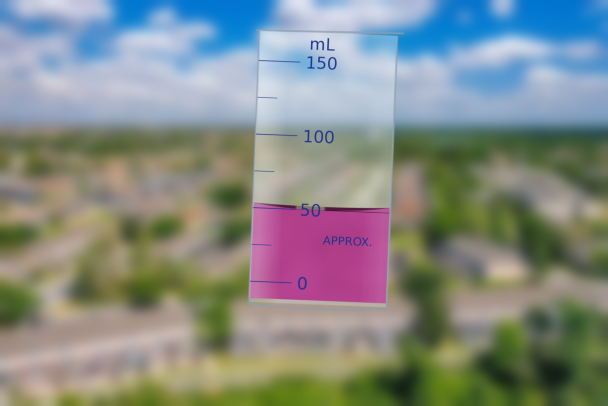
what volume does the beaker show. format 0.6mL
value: 50mL
